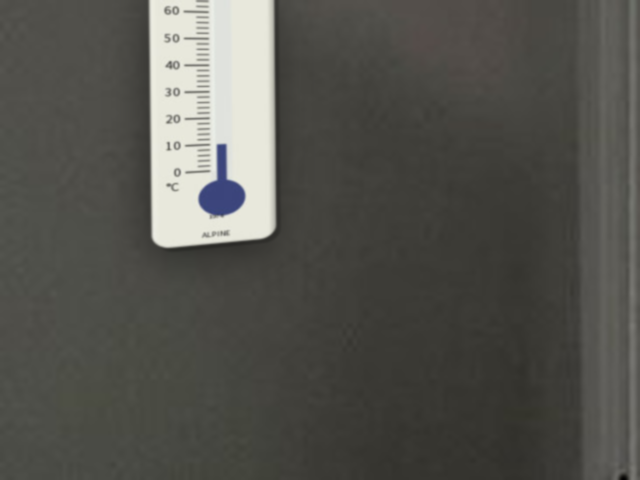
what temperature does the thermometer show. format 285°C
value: 10°C
